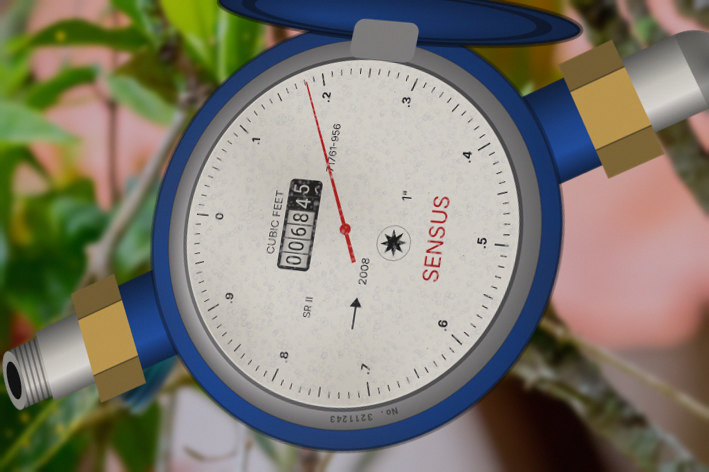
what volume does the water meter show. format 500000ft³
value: 6845.18ft³
